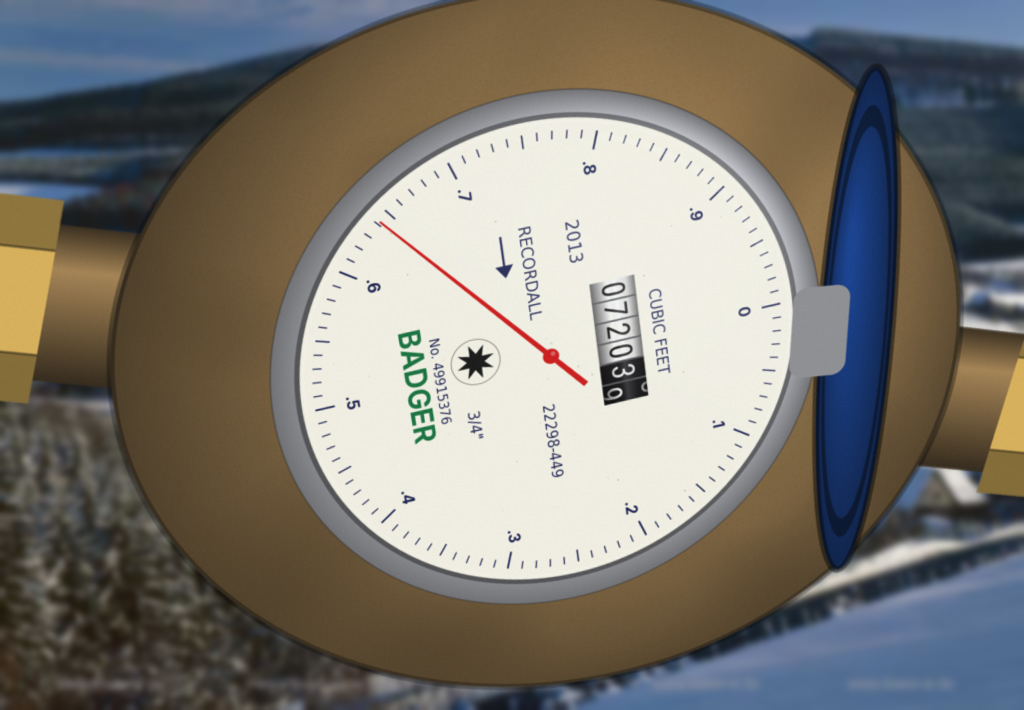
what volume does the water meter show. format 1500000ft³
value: 72038.64ft³
